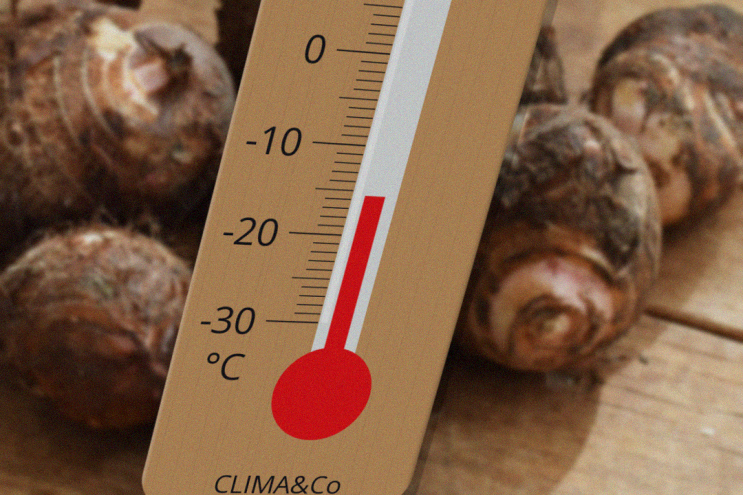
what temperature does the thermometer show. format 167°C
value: -15.5°C
